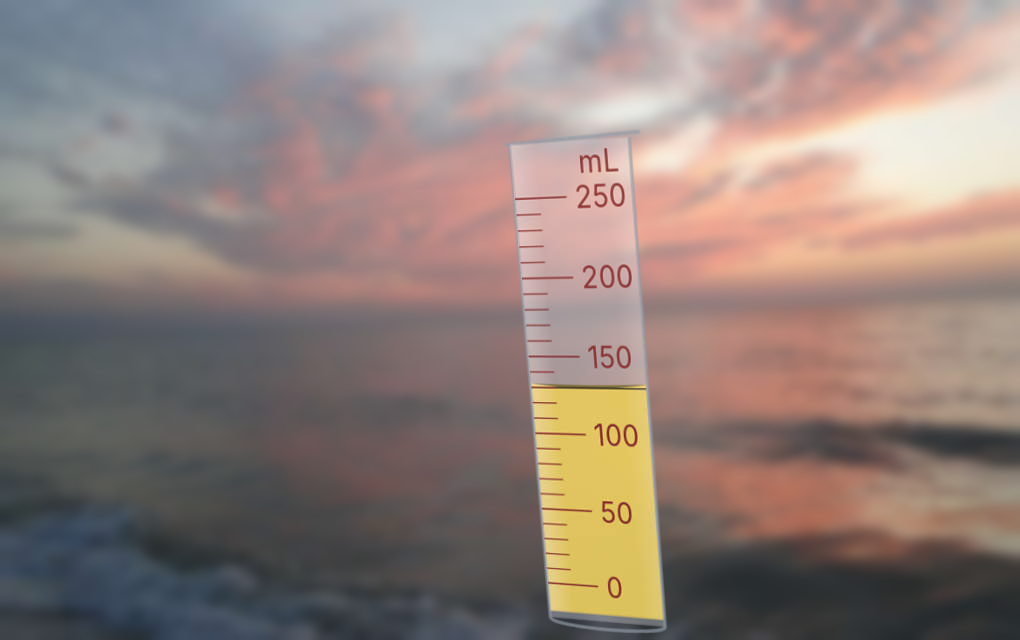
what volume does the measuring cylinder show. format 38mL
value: 130mL
